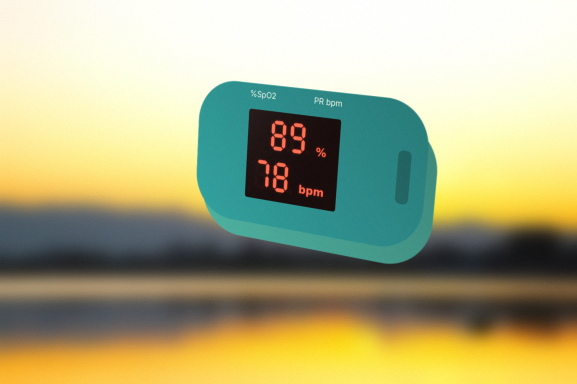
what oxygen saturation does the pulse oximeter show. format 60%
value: 89%
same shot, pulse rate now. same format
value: 78bpm
